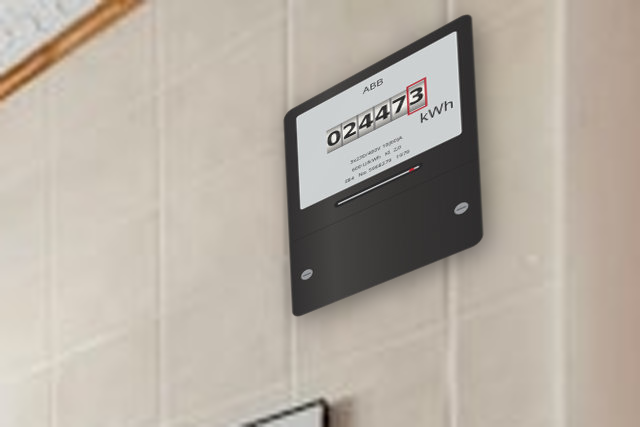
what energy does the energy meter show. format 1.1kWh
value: 2447.3kWh
